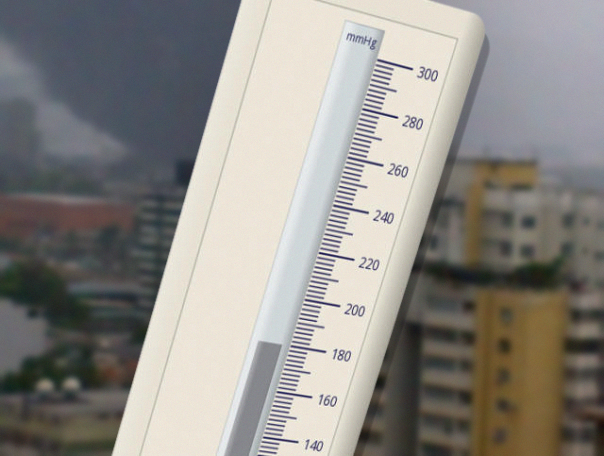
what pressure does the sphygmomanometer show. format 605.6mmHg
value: 180mmHg
